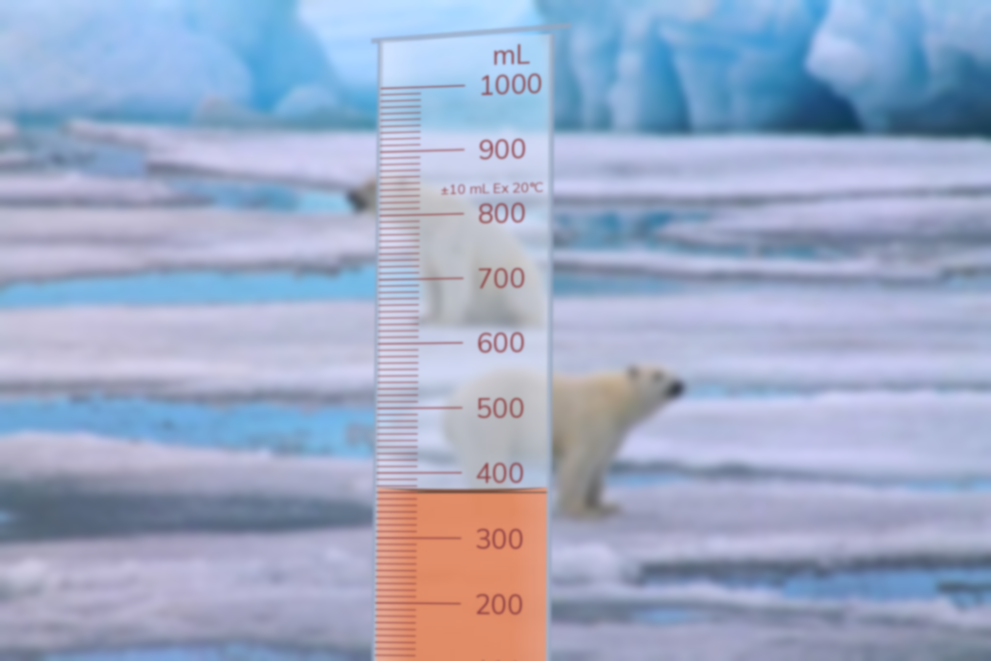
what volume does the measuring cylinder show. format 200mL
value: 370mL
